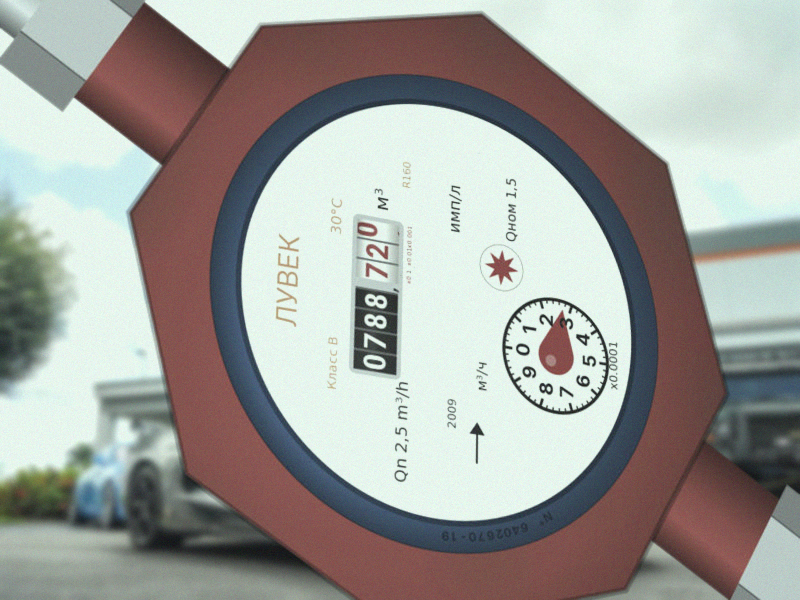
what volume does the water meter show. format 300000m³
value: 788.7202m³
